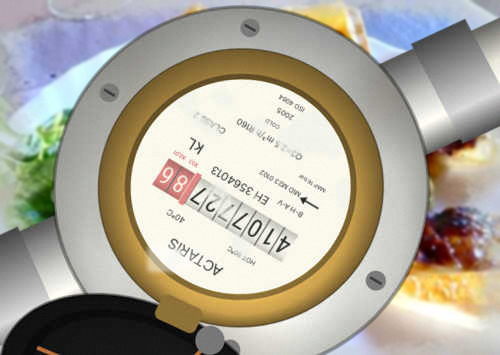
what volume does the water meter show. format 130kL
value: 4107727.86kL
